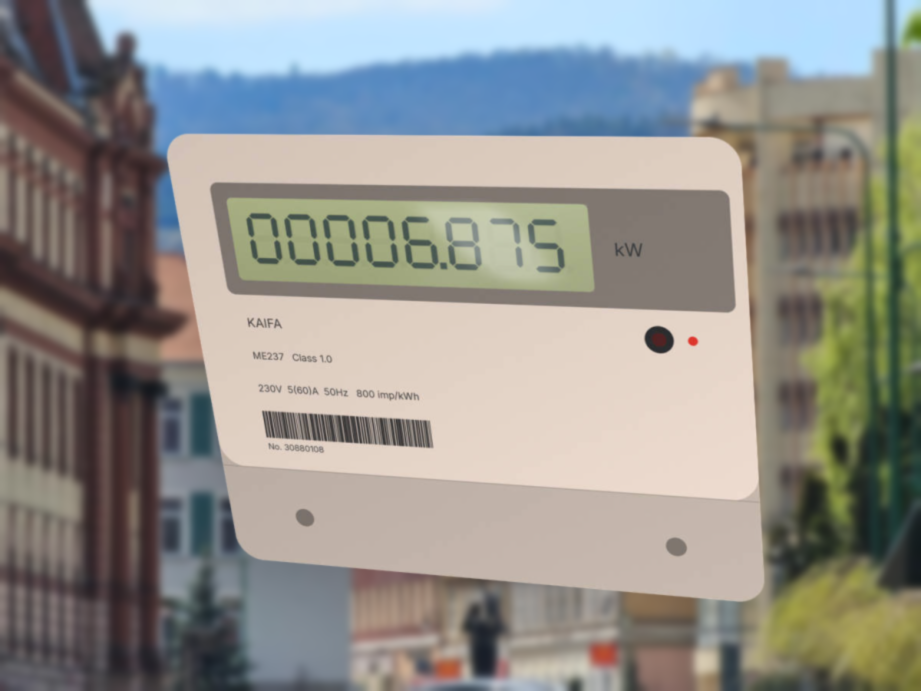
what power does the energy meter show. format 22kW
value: 6.875kW
